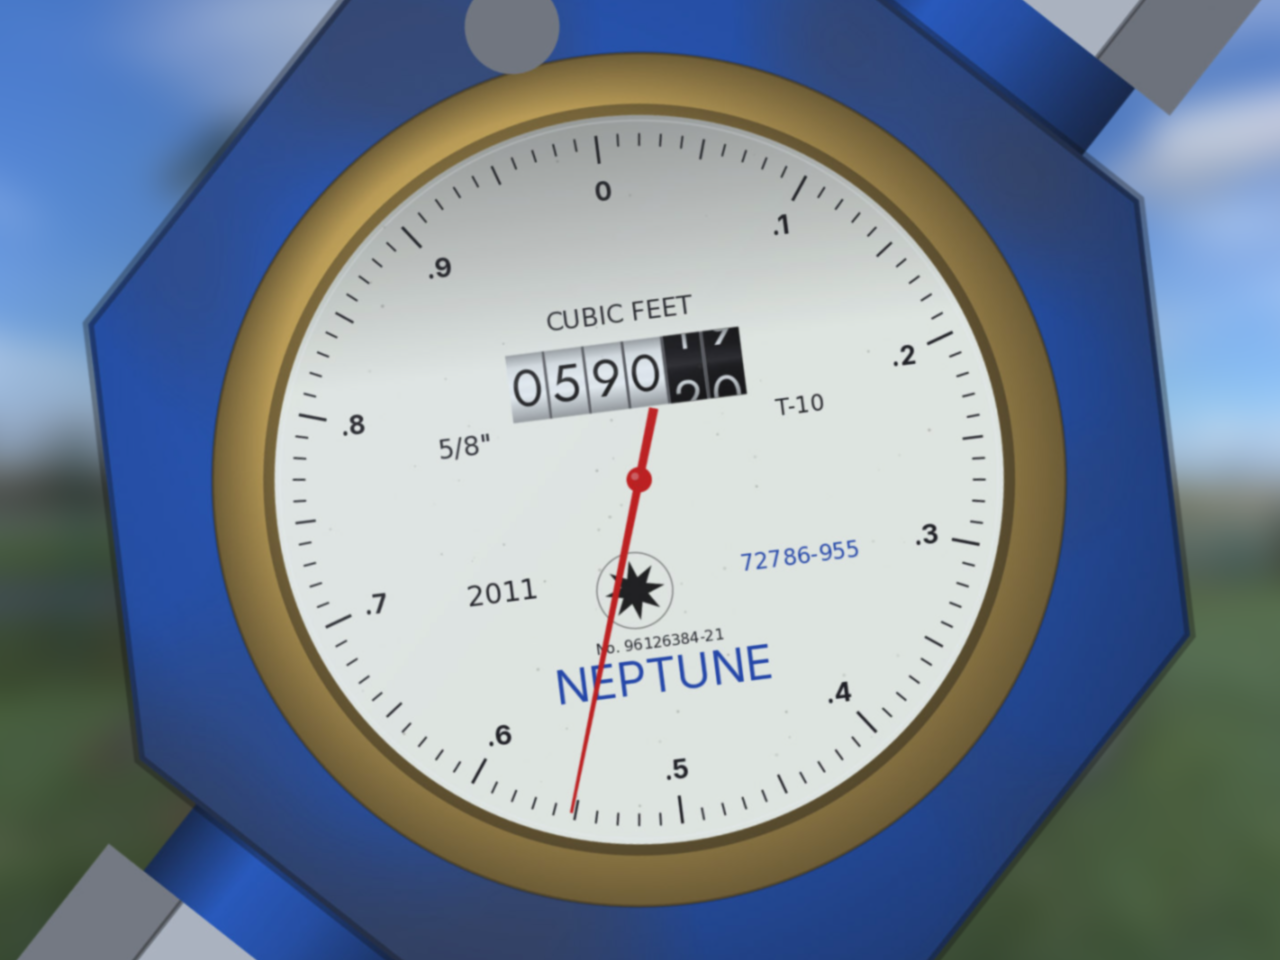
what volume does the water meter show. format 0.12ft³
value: 59019.55ft³
